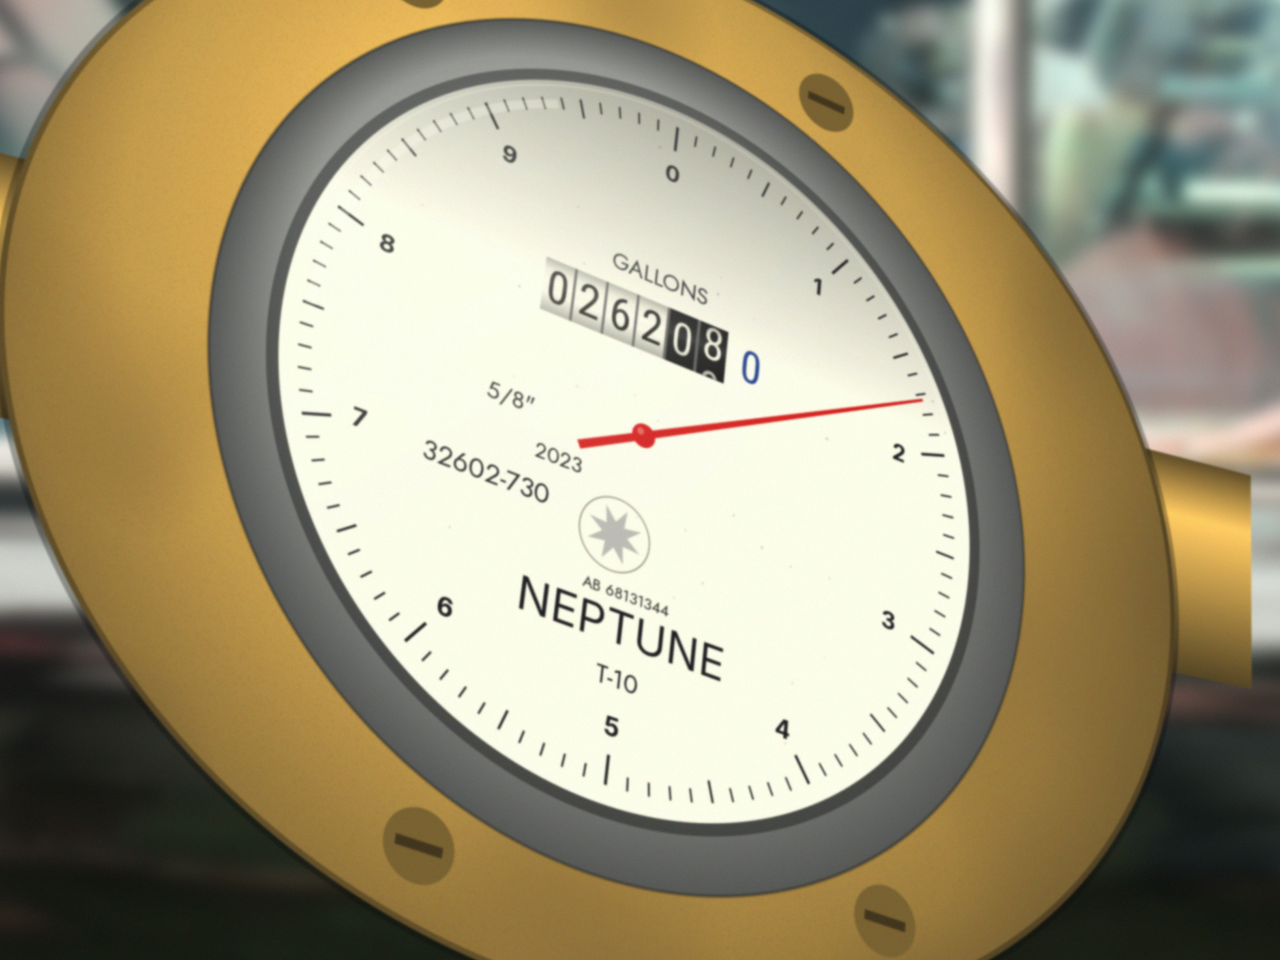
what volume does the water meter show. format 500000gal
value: 262081.7gal
